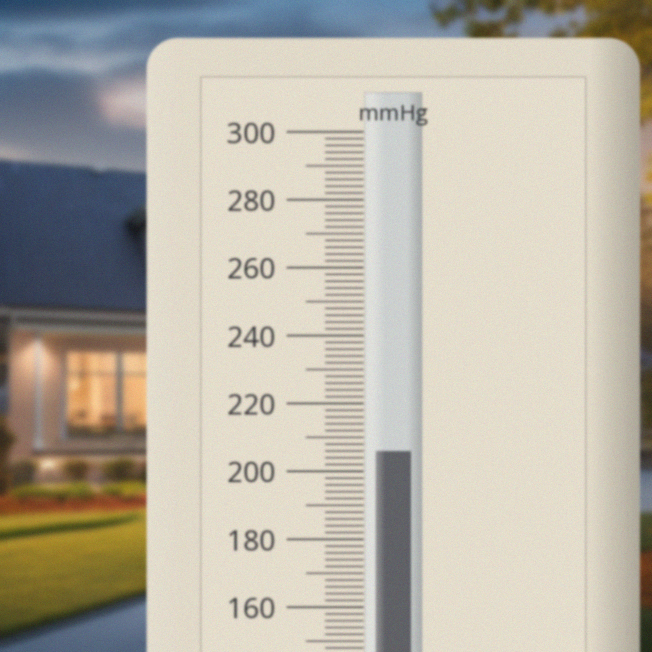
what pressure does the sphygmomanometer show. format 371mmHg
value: 206mmHg
